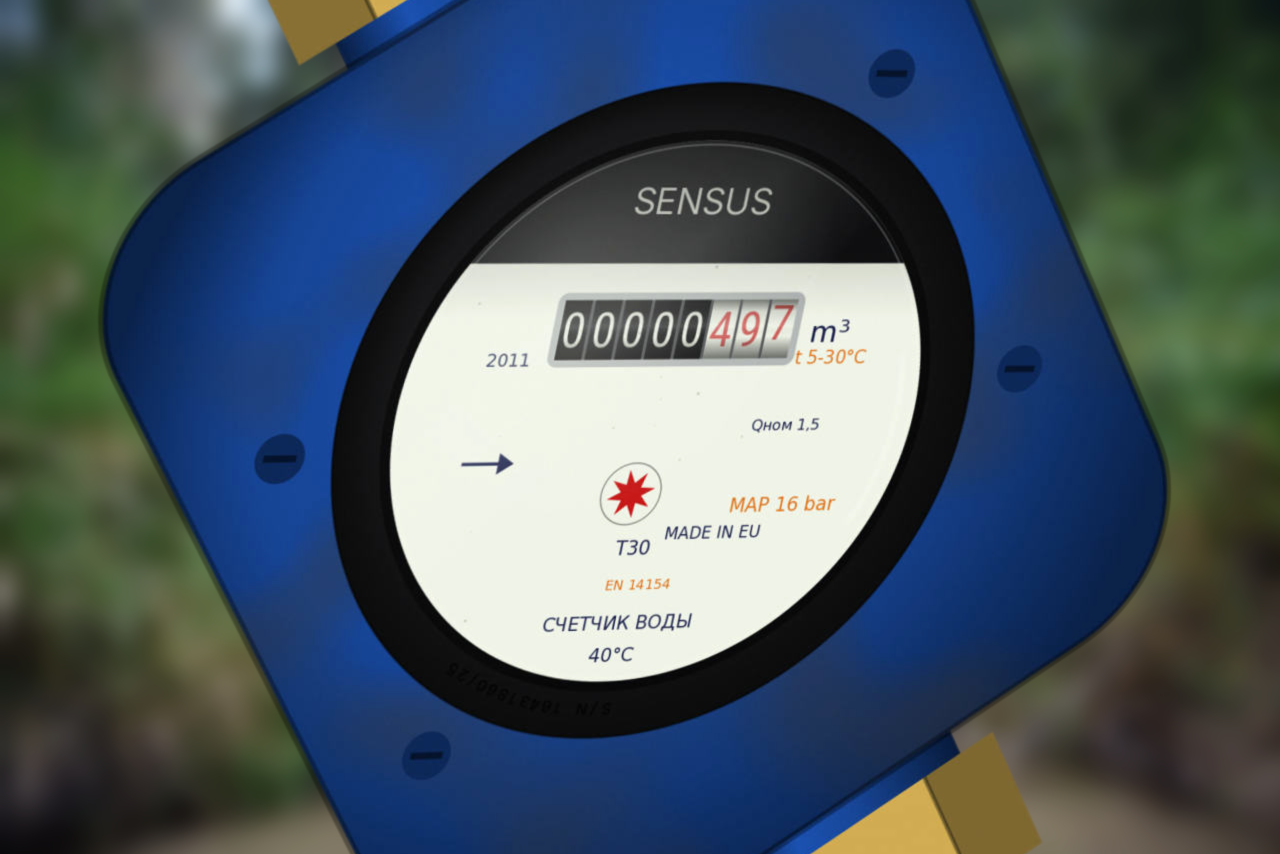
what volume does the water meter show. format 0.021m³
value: 0.497m³
